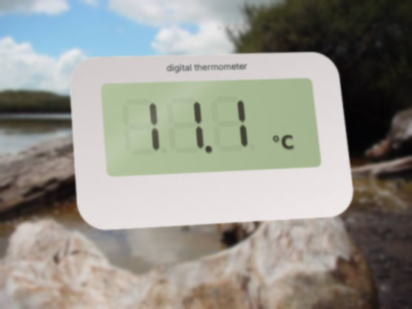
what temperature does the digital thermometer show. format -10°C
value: 11.1°C
